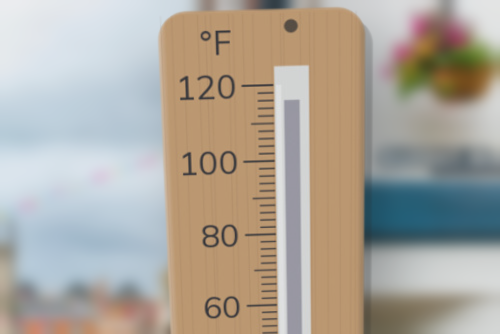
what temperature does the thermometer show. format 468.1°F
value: 116°F
